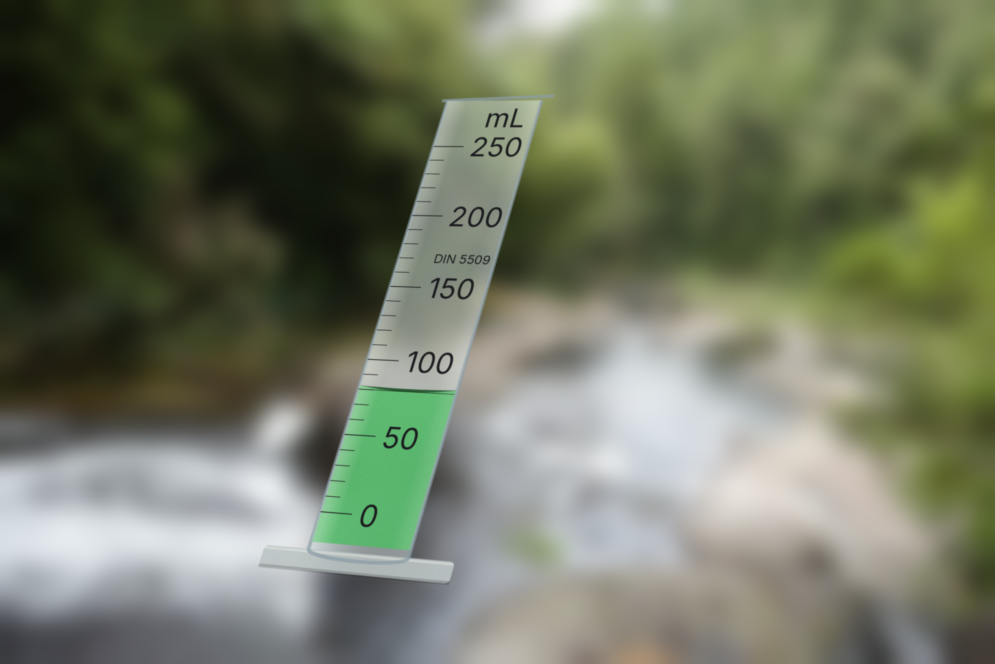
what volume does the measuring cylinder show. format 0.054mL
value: 80mL
